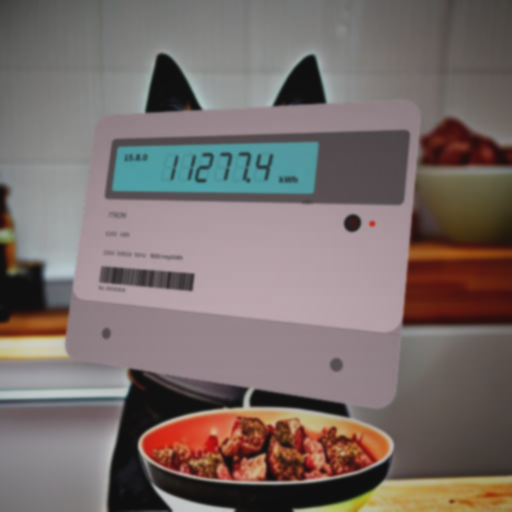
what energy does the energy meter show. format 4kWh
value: 11277.4kWh
